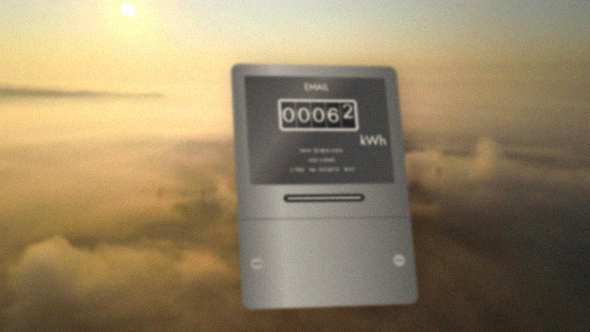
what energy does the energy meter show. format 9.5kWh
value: 62kWh
